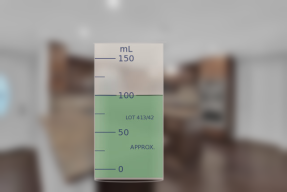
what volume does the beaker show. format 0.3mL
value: 100mL
